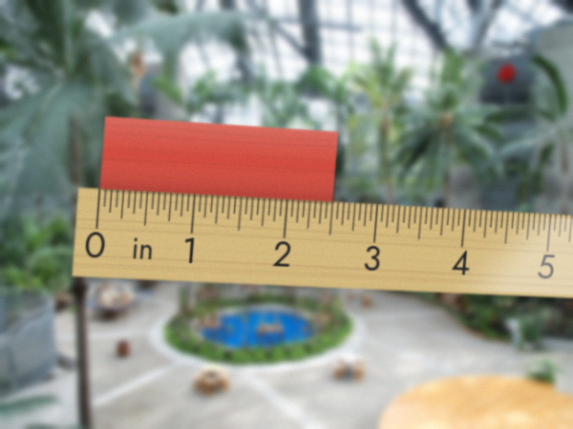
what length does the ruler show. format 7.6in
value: 2.5in
